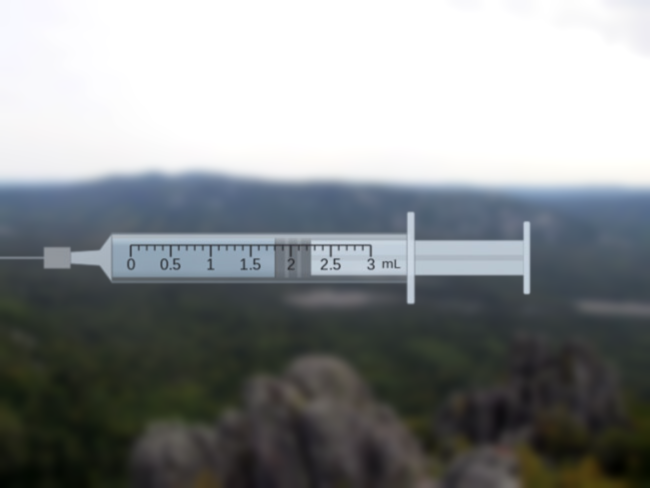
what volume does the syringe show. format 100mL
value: 1.8mL
